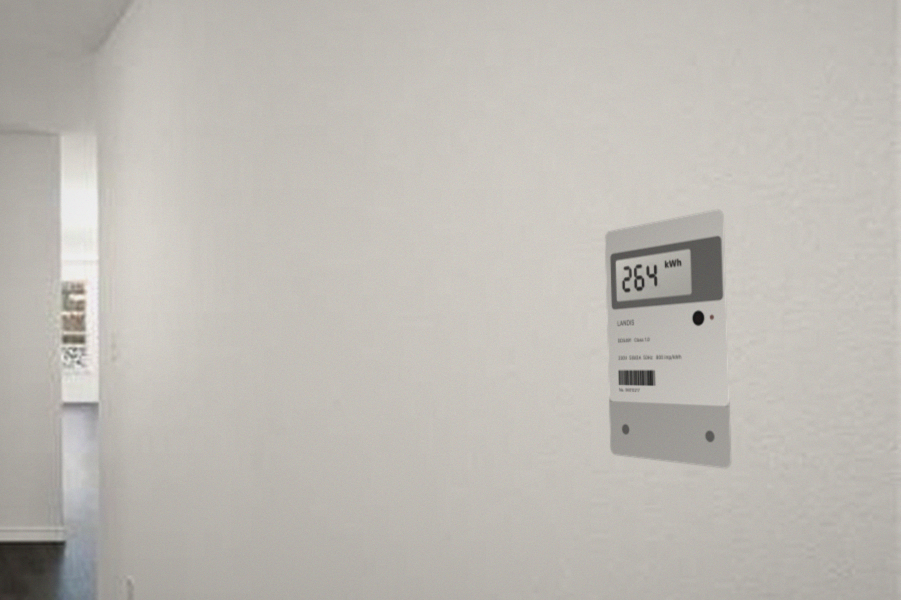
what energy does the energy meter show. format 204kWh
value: 264kWh
